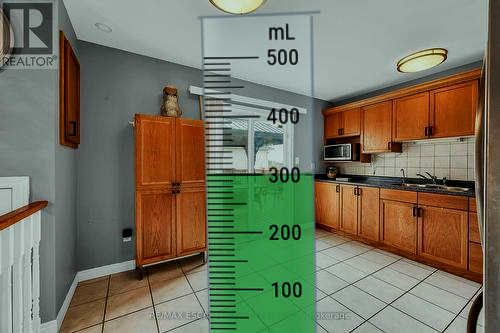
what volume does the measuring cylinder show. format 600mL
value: 300mL
